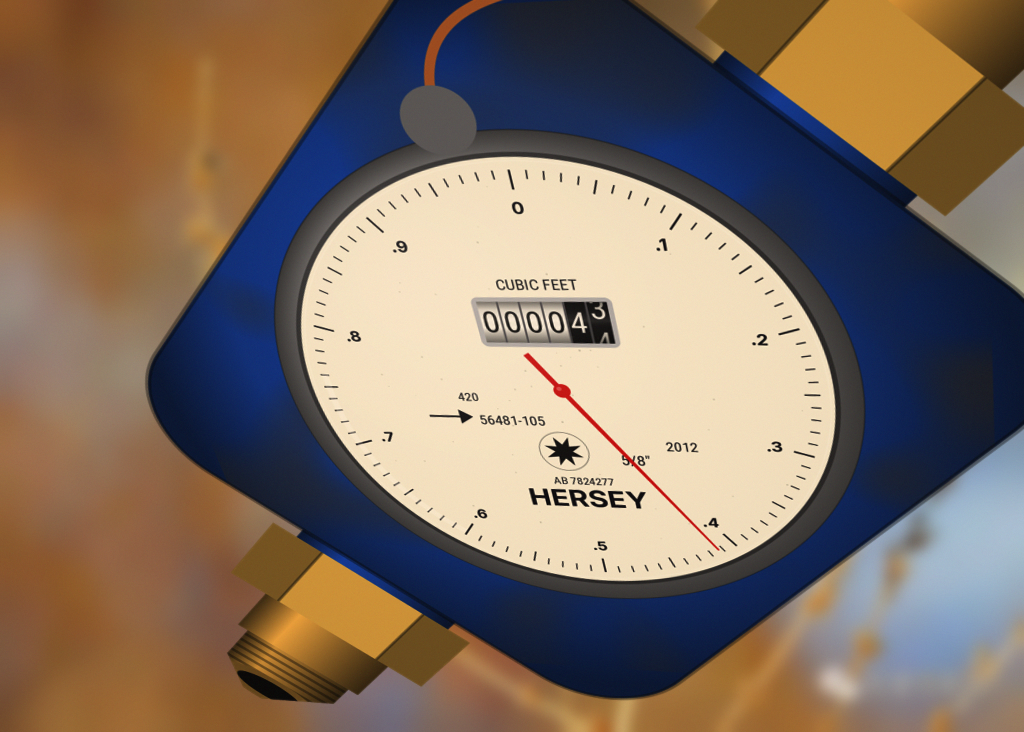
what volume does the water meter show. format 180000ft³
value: 43.41ft³
